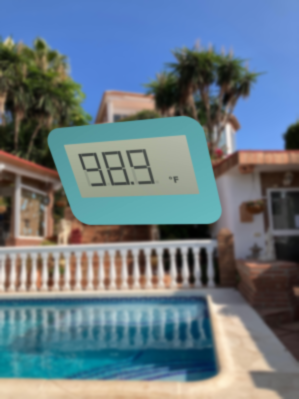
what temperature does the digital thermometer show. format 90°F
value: 98.9°F
